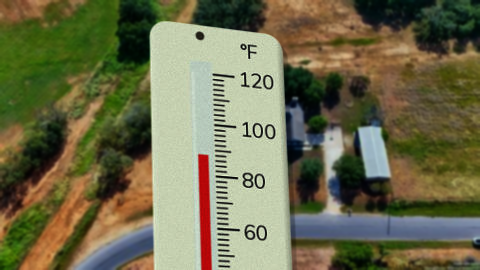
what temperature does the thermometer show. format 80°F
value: 88°F
